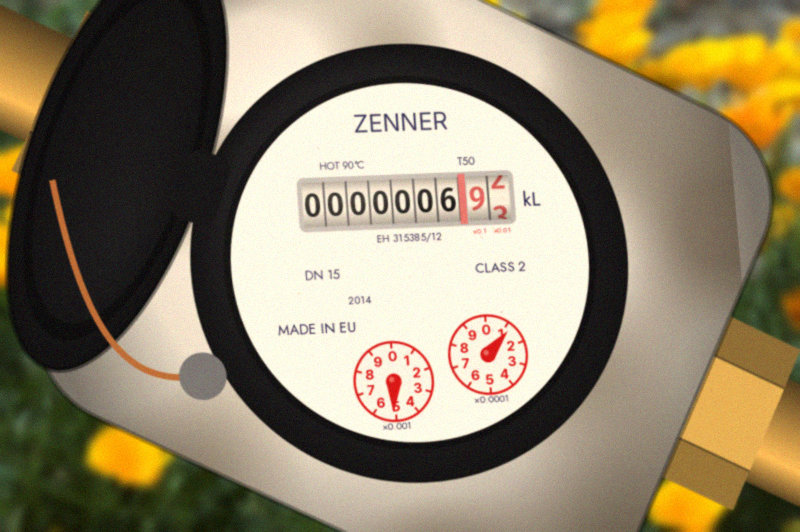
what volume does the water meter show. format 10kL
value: 6.9251kL
